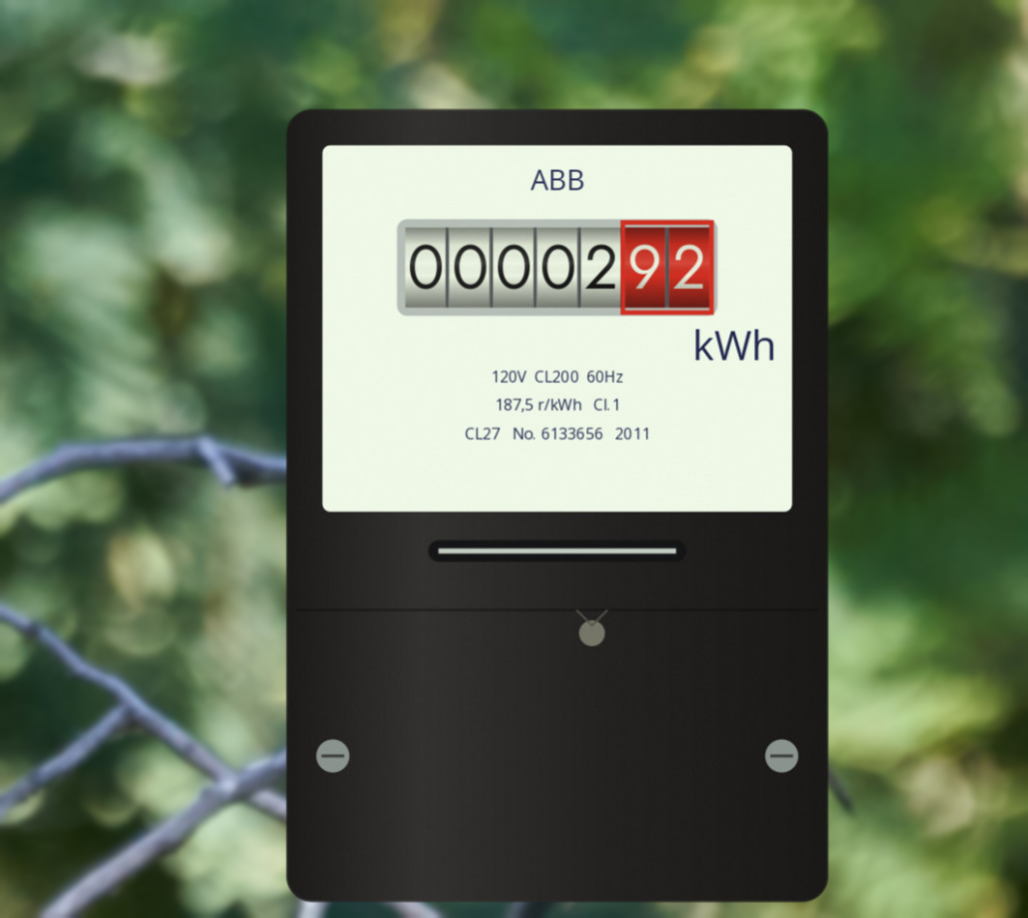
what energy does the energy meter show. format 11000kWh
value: 2.92kWh
